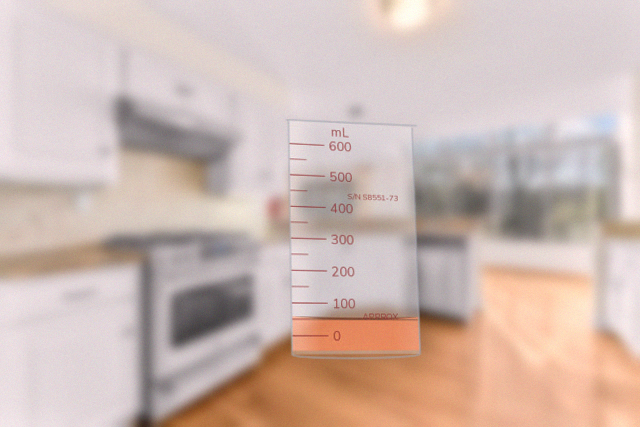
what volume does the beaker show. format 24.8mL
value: 50mL
